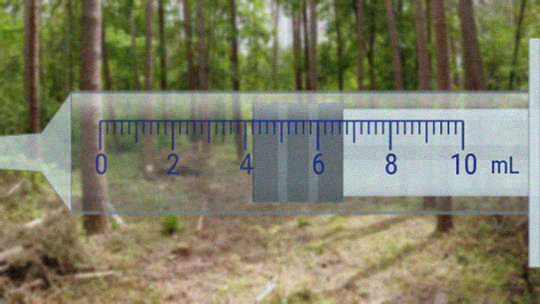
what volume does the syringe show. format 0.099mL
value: 4.2mL
